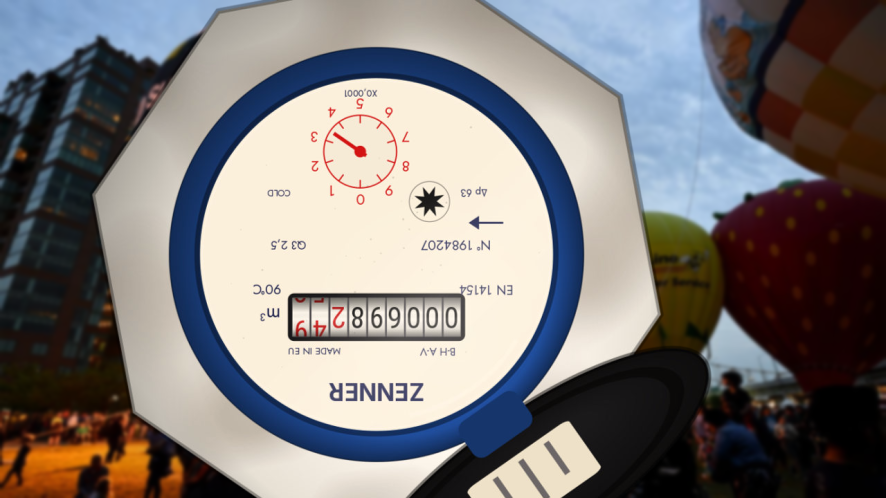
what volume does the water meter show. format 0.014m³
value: 698.2493m³
